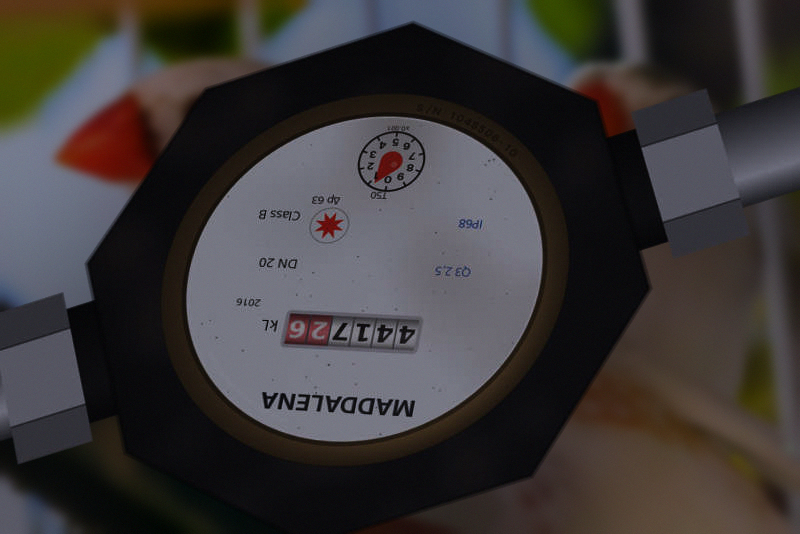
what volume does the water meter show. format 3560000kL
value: 4417.260kL
